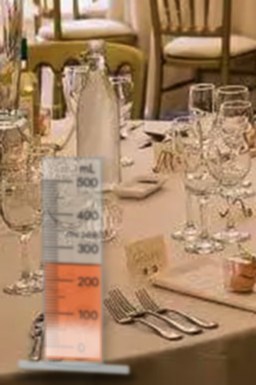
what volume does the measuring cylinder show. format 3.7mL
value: 250mL
